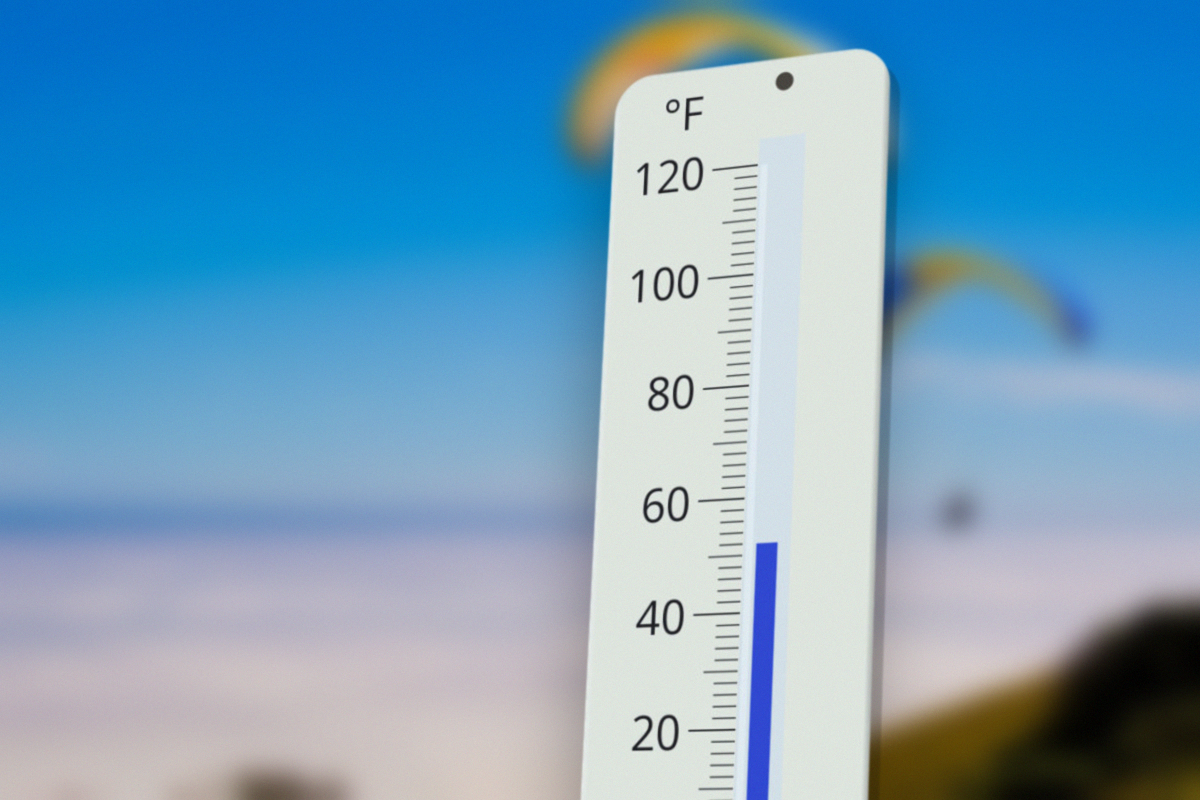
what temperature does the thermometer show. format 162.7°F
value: 52°F
